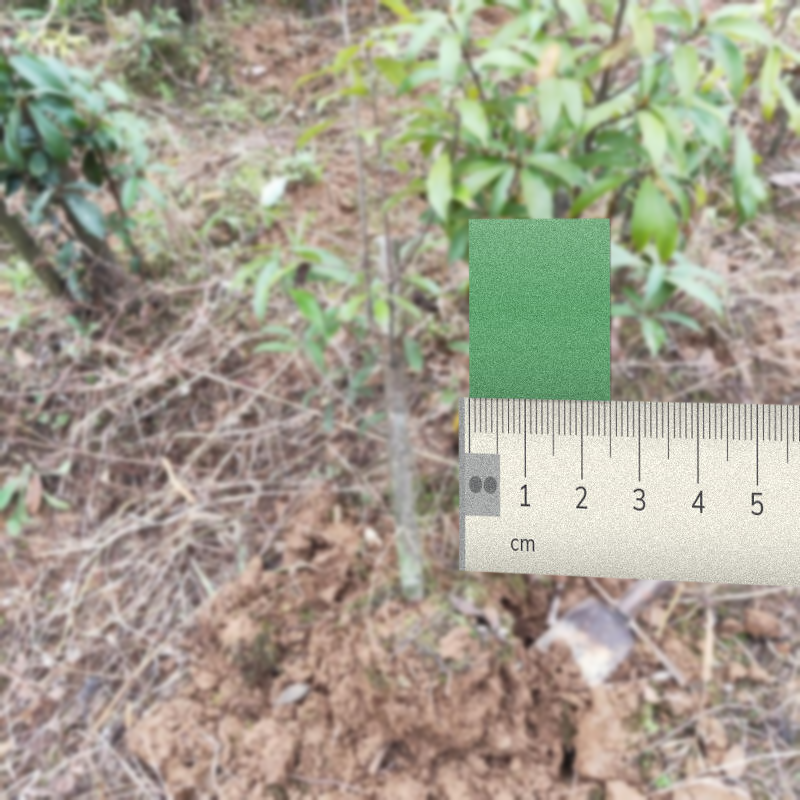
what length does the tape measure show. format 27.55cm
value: 2.5cm
